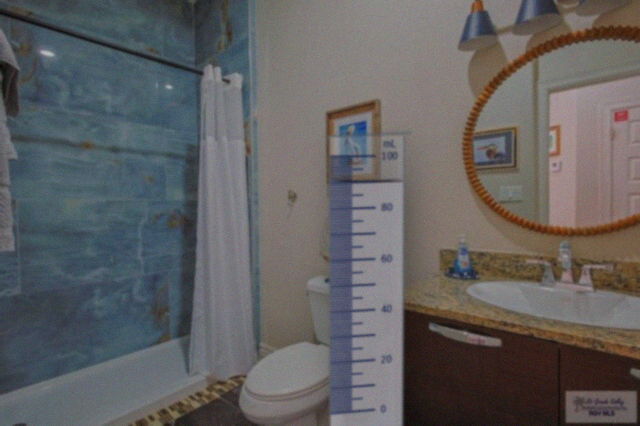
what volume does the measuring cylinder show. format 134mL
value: 90mL
